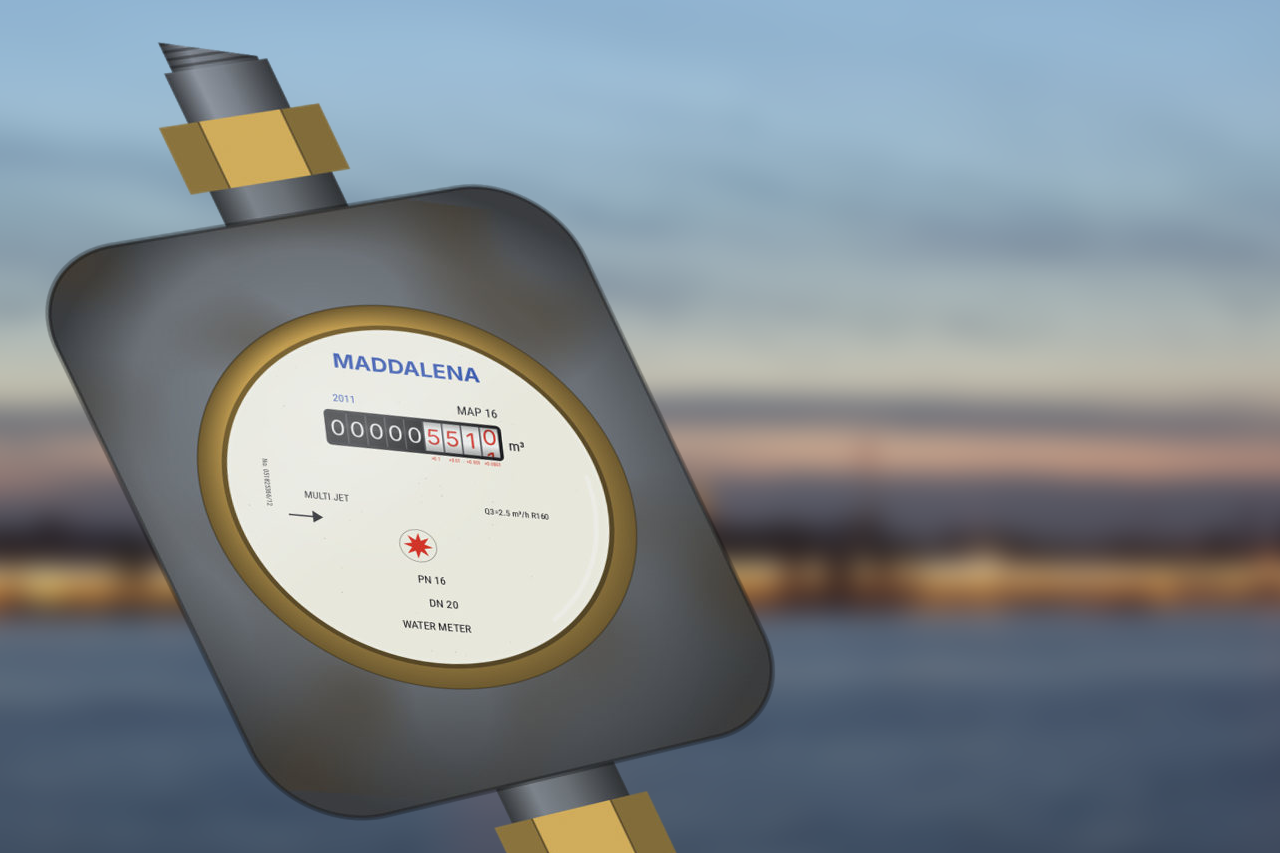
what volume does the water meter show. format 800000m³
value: 0.5510m³
